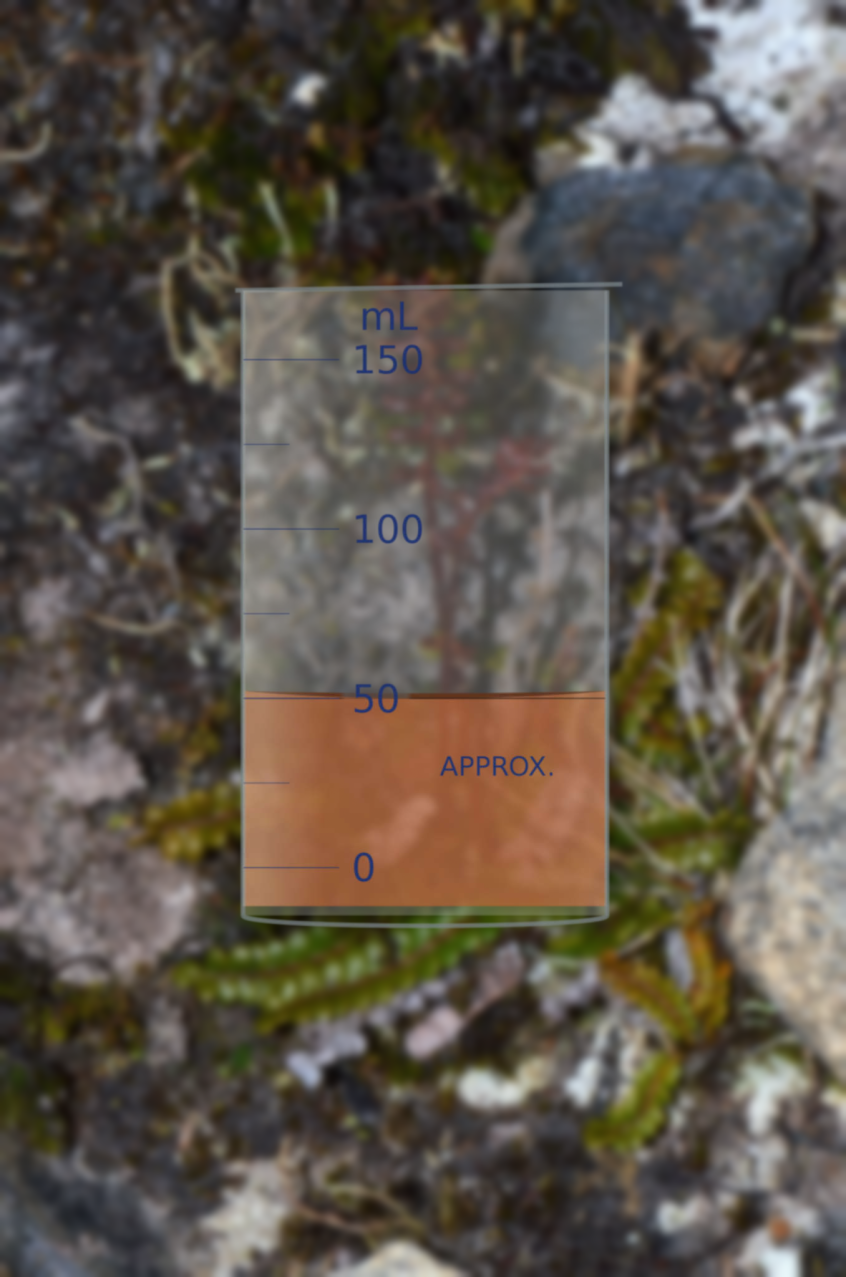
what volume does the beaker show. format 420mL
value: 50mL
